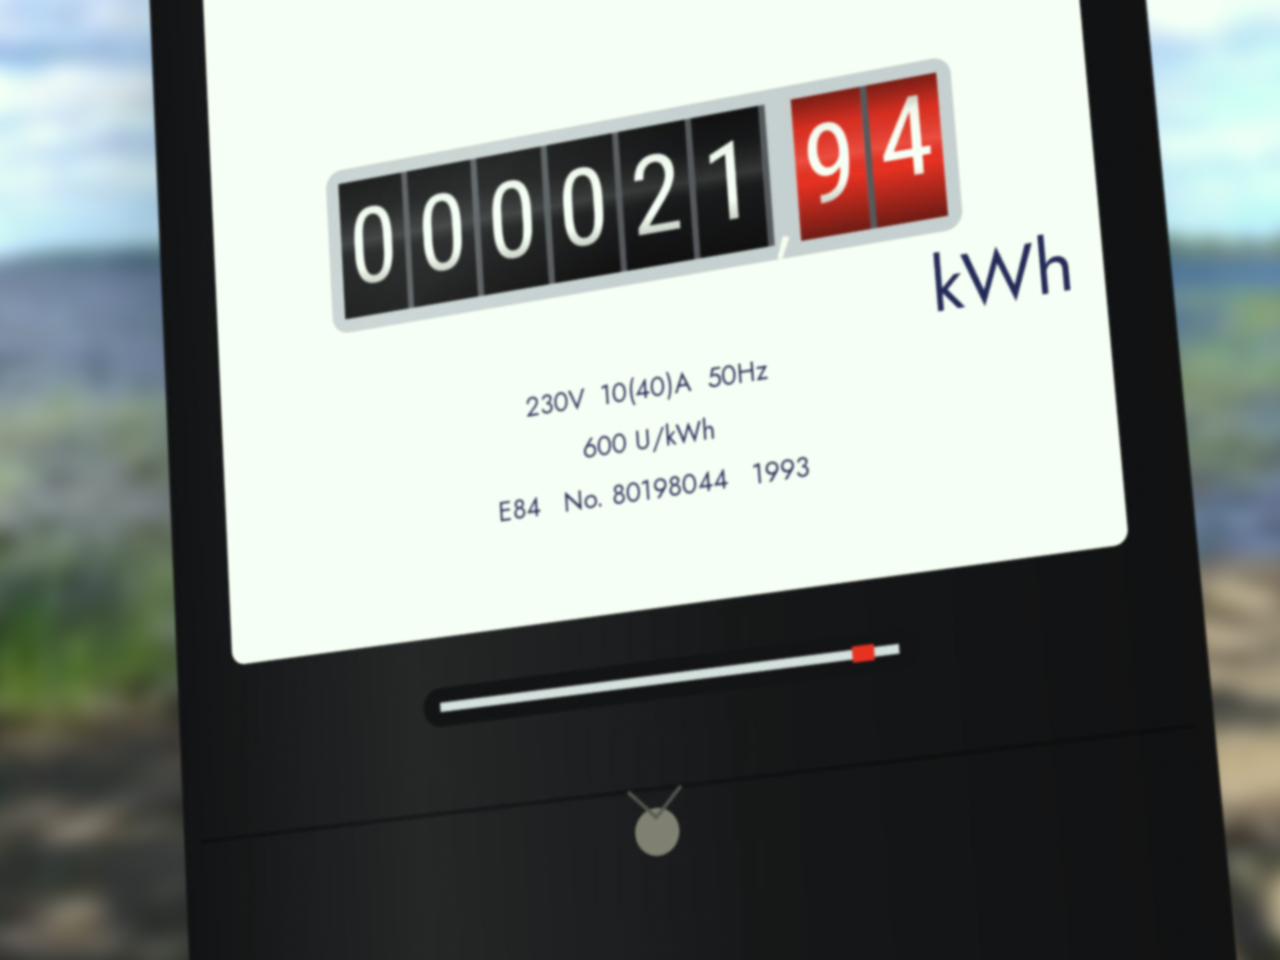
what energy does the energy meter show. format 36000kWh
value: 21.94kWh
